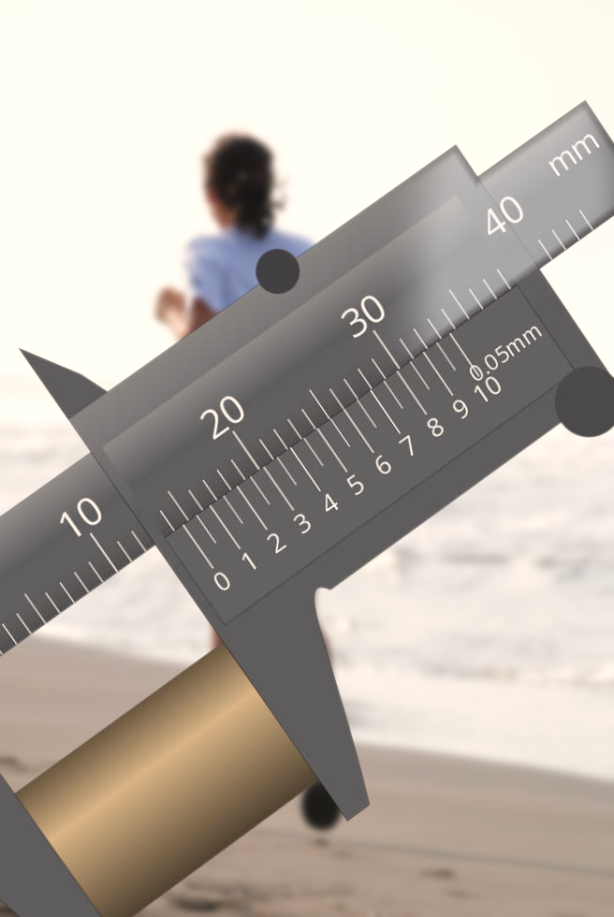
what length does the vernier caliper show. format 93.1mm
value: 14.6mm
